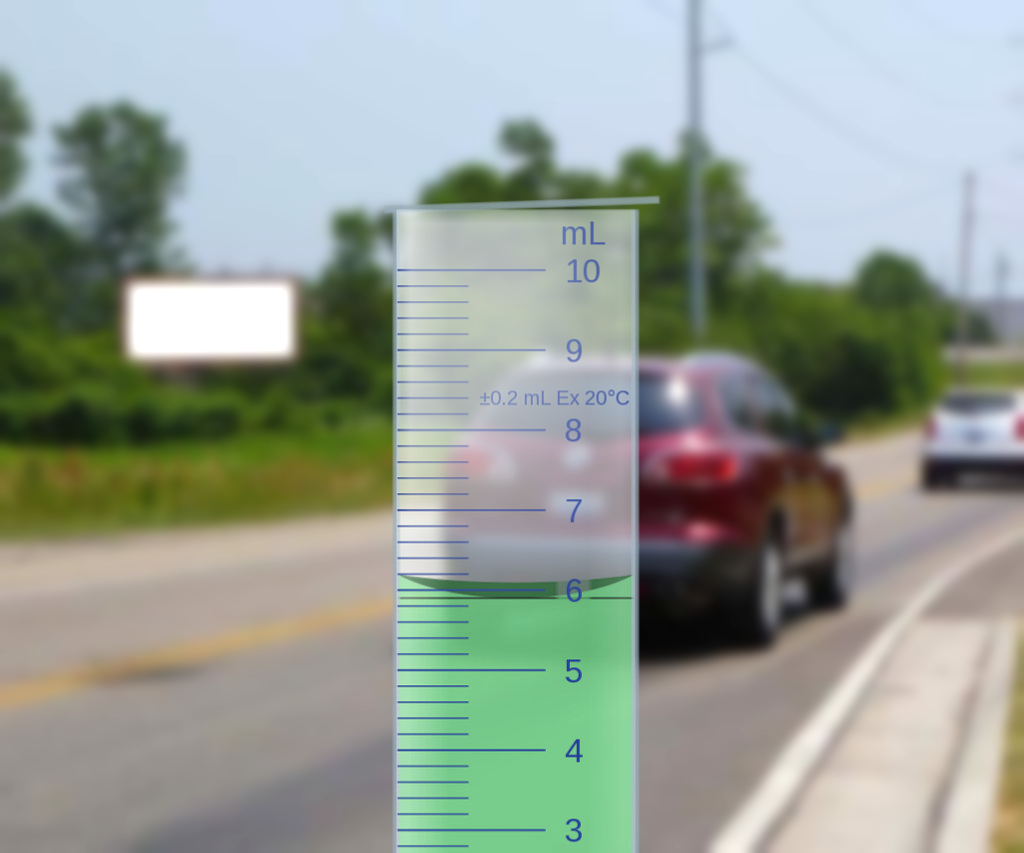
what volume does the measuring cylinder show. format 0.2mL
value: 5.9mL
